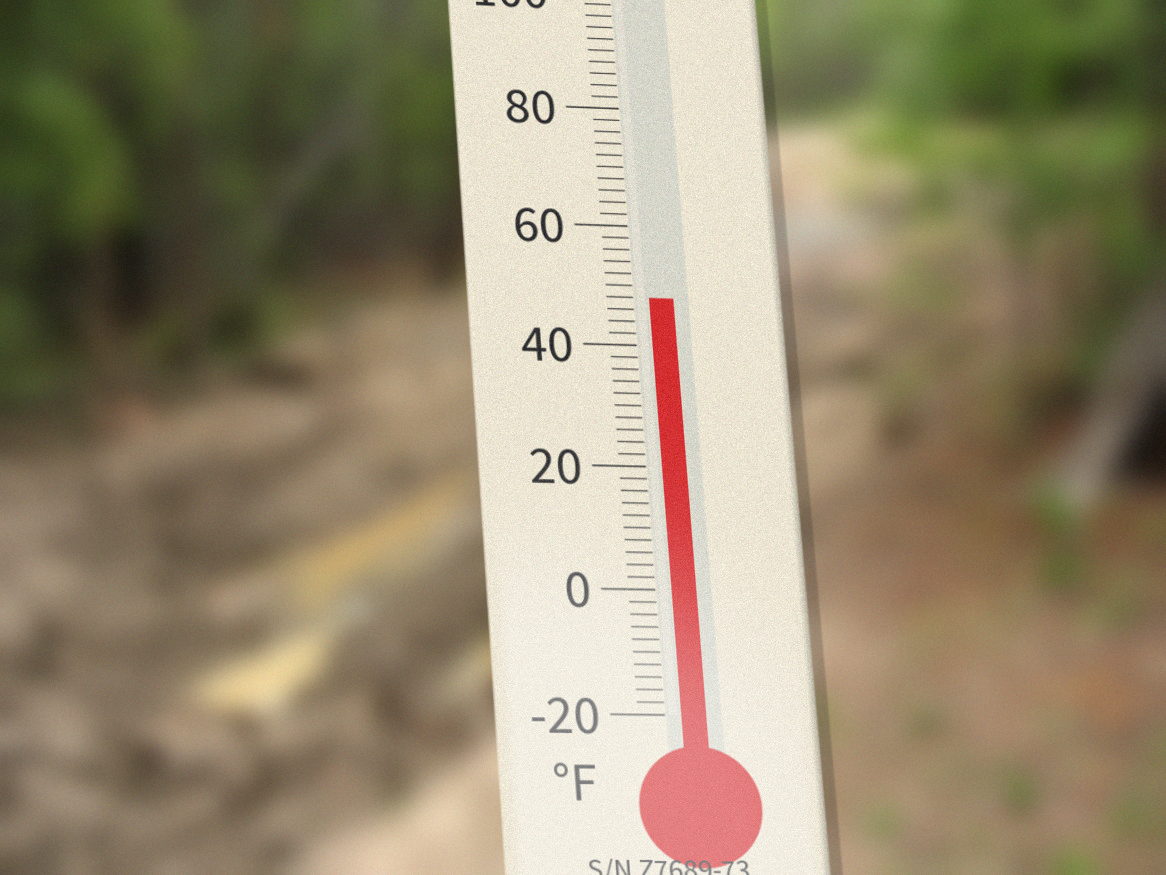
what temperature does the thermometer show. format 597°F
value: 48°F
